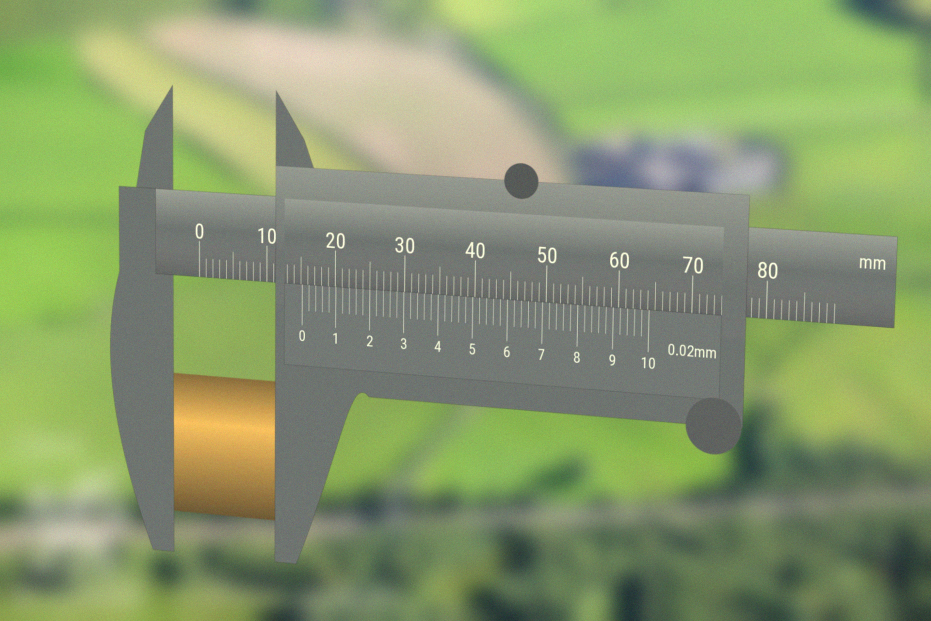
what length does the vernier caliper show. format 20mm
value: 15.2mm
